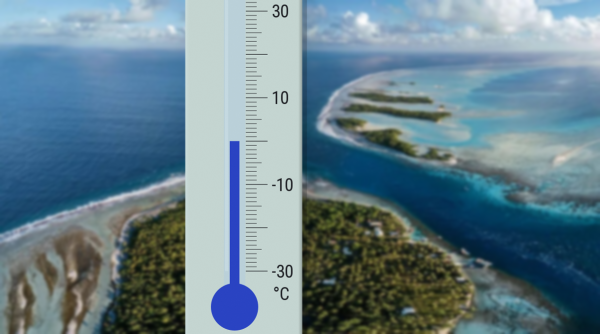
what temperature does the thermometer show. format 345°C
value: 0°C
